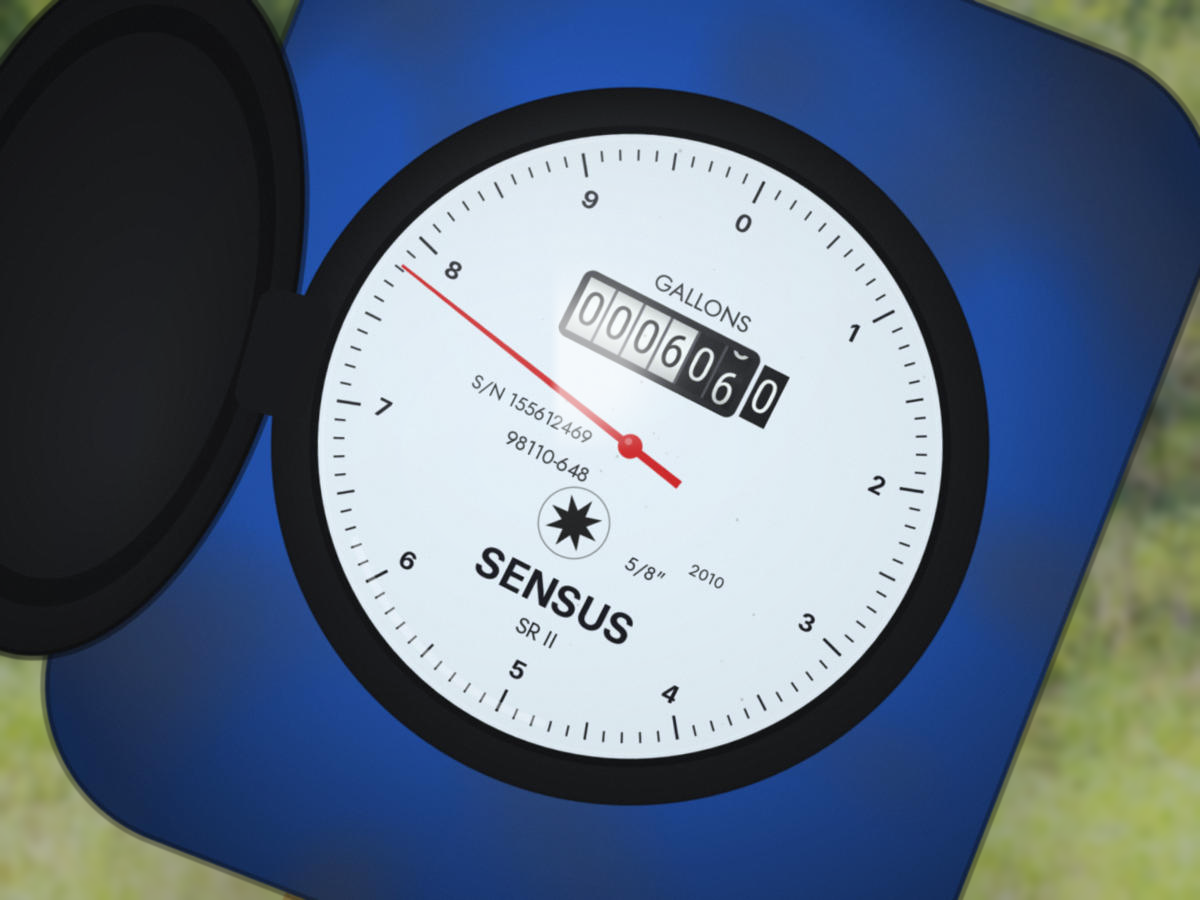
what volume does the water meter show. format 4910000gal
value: 6057.8gal
